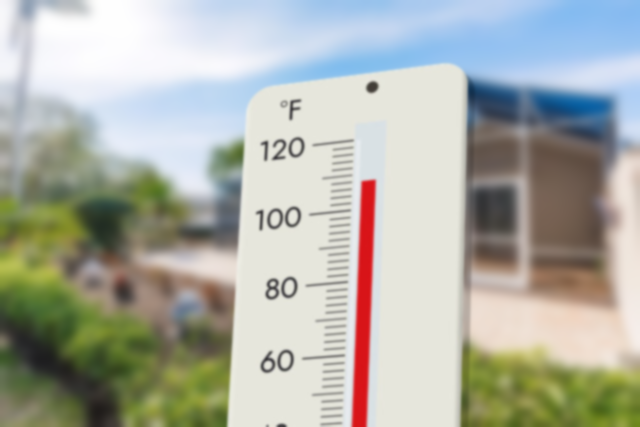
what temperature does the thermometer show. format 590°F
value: 108°F
